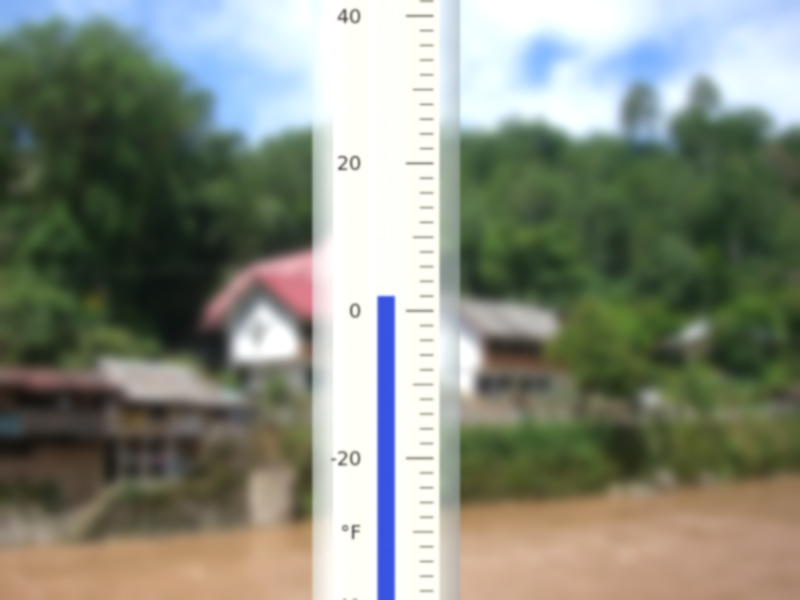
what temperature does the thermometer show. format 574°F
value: 2°F
